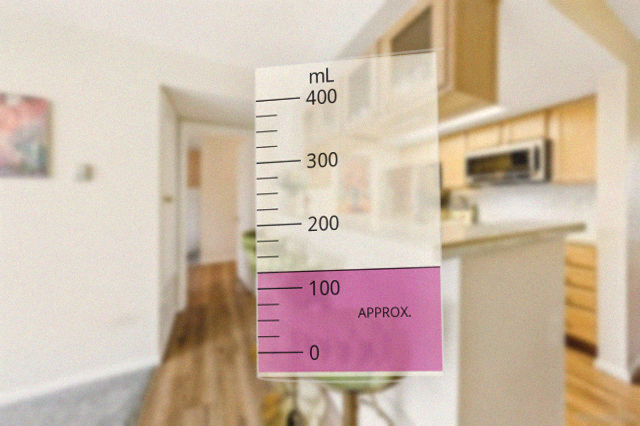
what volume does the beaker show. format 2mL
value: 125mL
